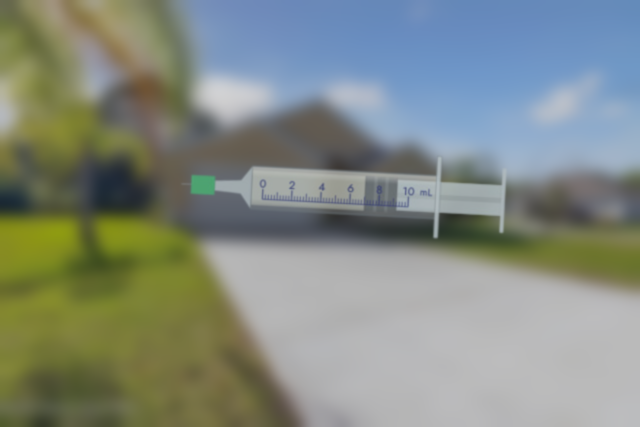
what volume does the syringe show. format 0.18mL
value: 7mL
